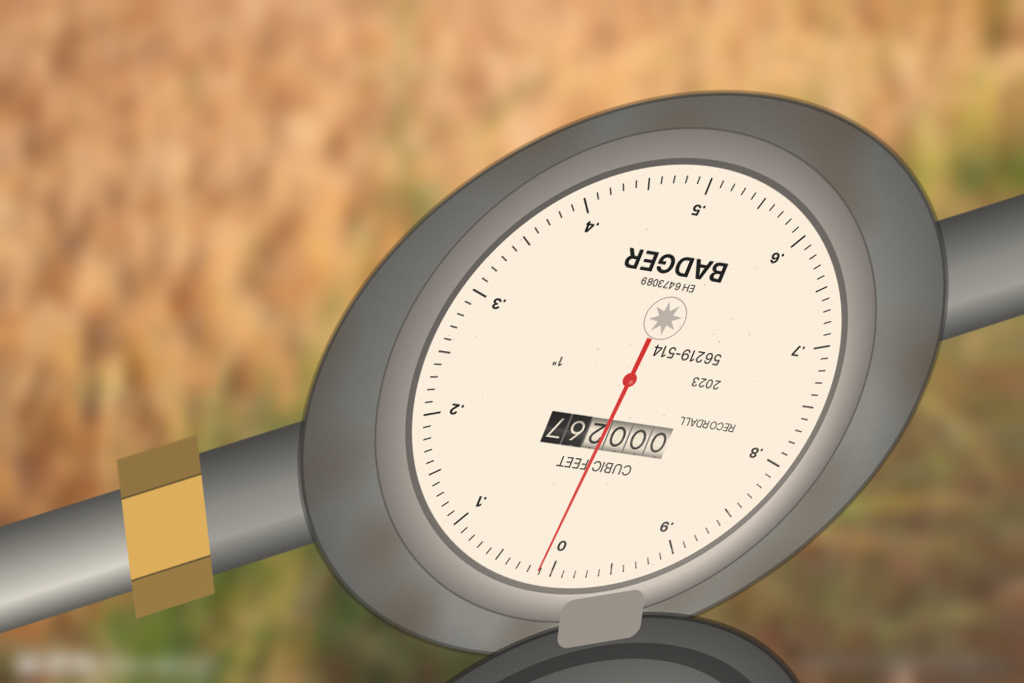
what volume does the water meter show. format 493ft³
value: 267.01ft³
